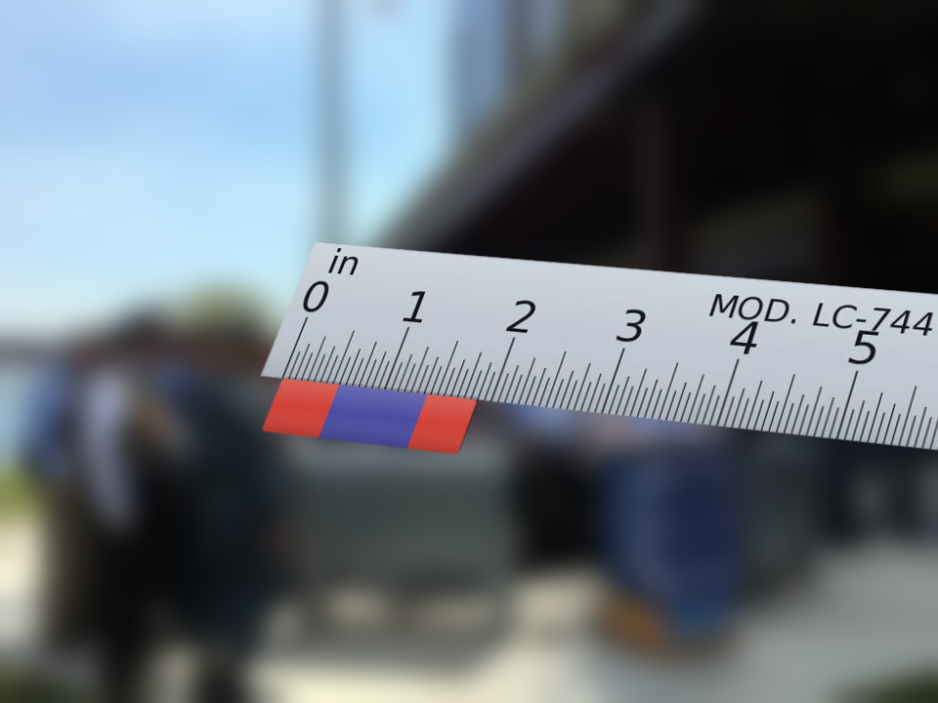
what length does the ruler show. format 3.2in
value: 1.875in
